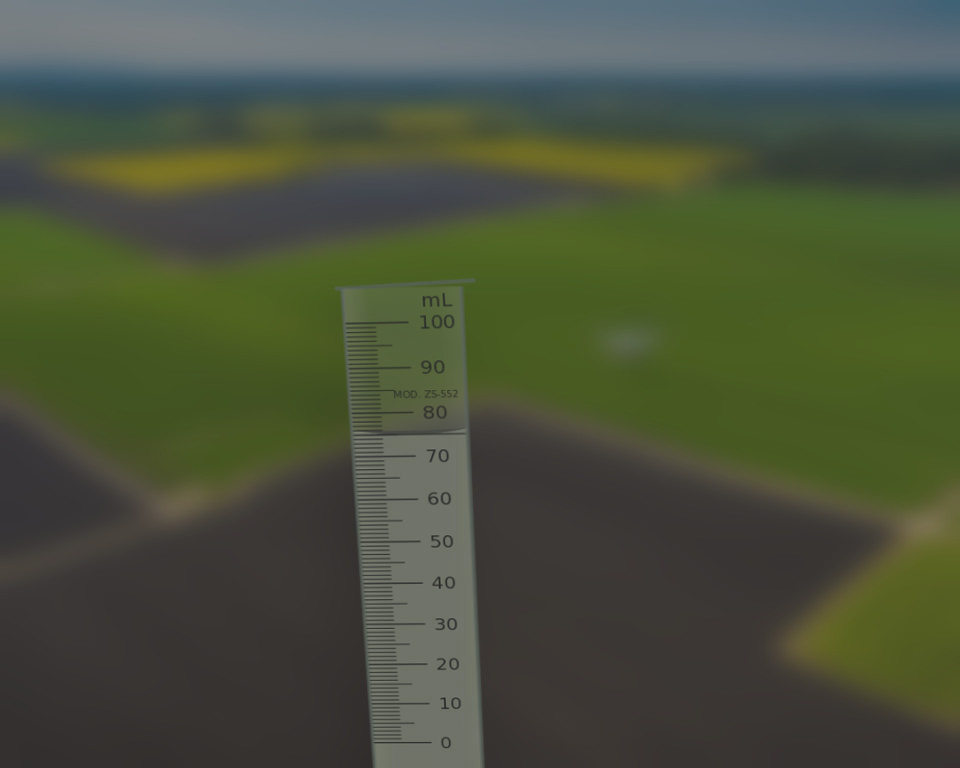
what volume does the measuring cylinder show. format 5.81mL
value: 75mL
